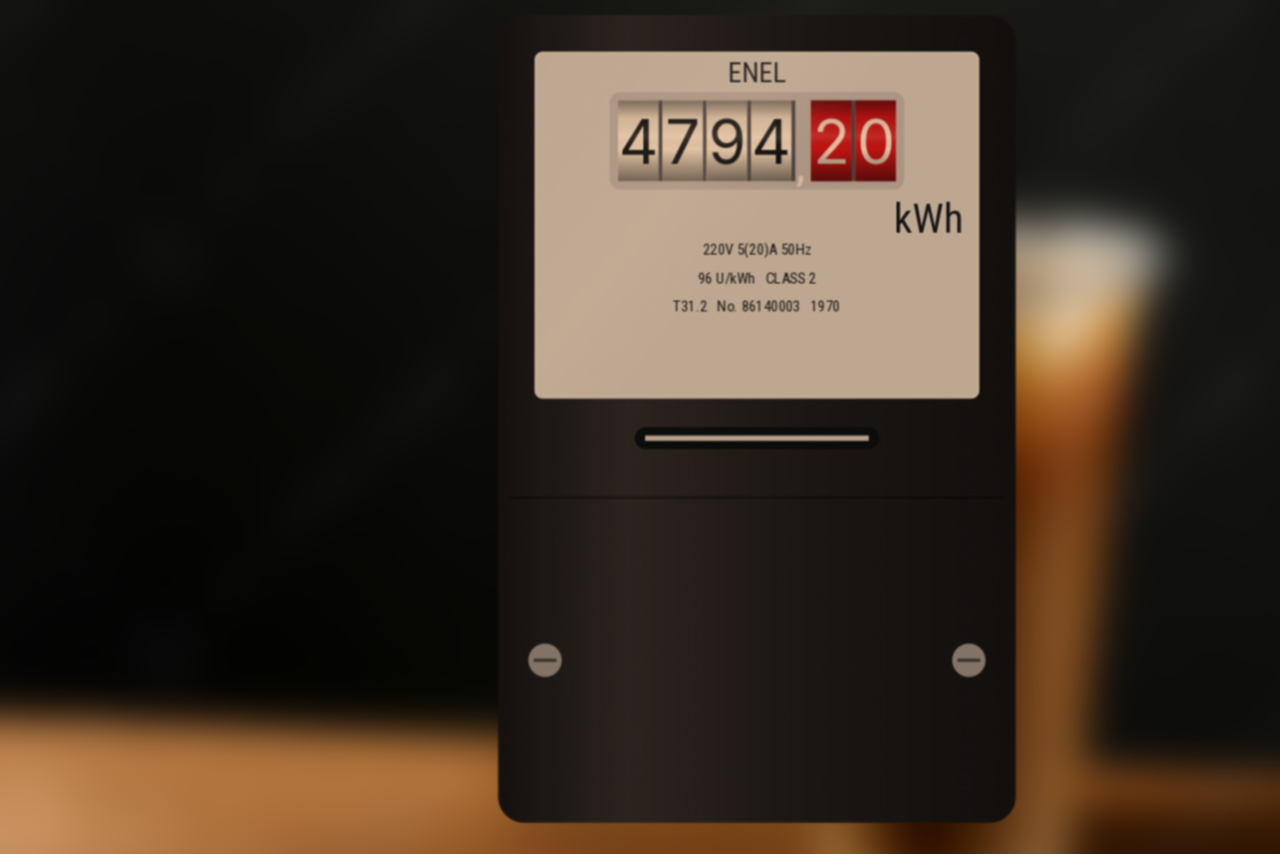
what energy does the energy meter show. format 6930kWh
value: 4794.20kWh
